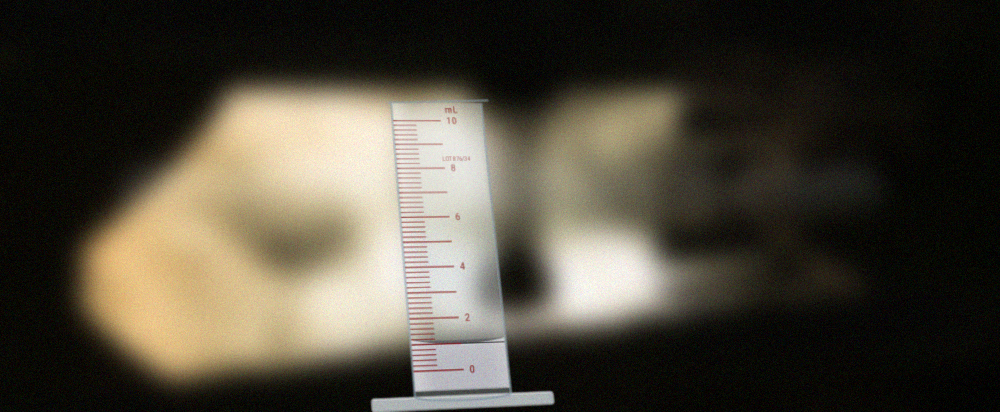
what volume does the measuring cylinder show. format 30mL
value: 1mL
